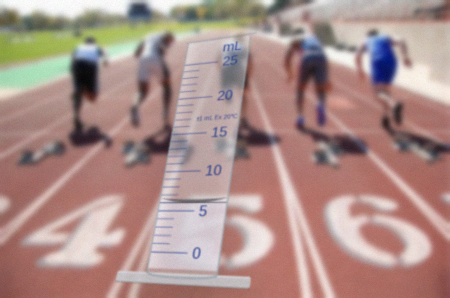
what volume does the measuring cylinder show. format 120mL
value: 6mL
